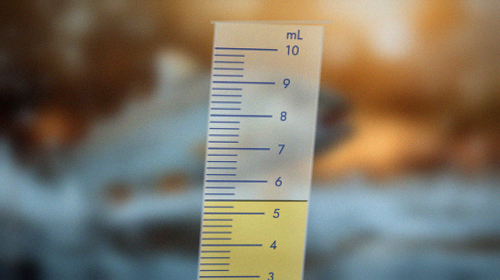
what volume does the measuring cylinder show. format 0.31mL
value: 5.4mL
